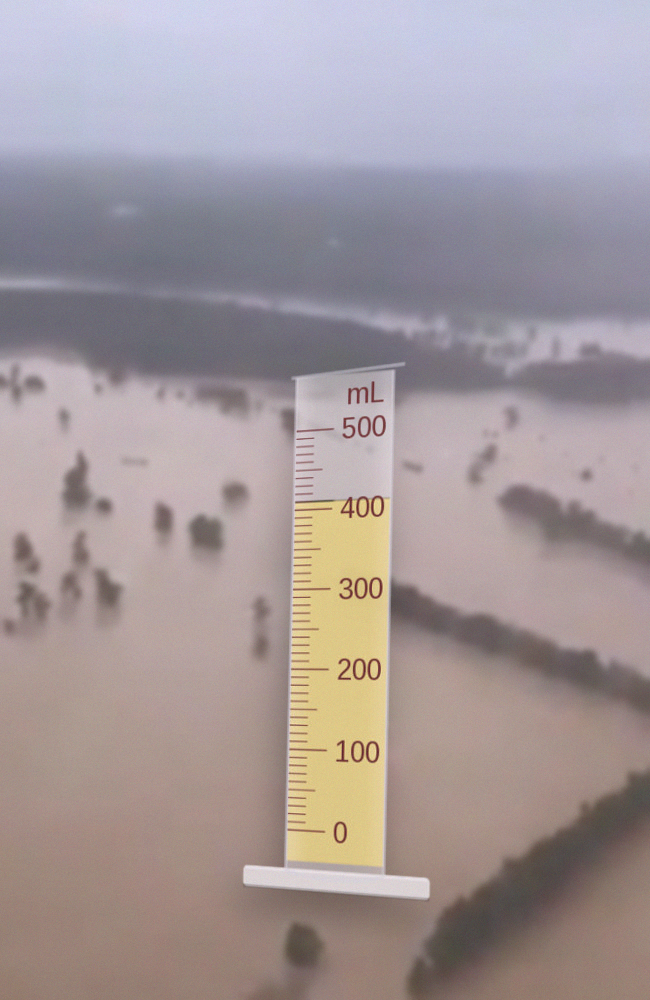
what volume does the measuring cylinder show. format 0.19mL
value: 410mL
